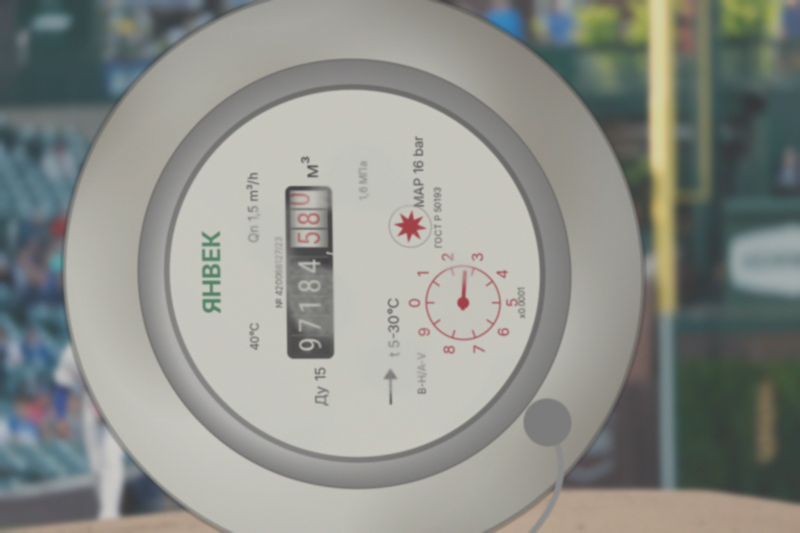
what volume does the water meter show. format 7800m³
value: 97184.5802m³
